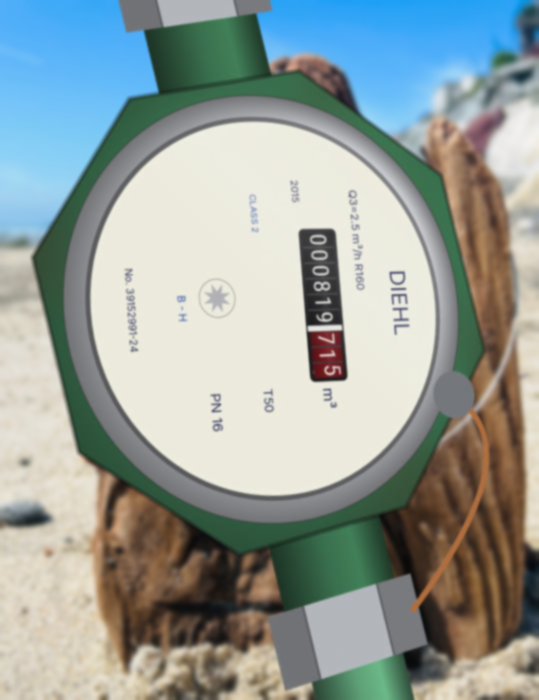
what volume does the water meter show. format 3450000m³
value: 819.715m³
